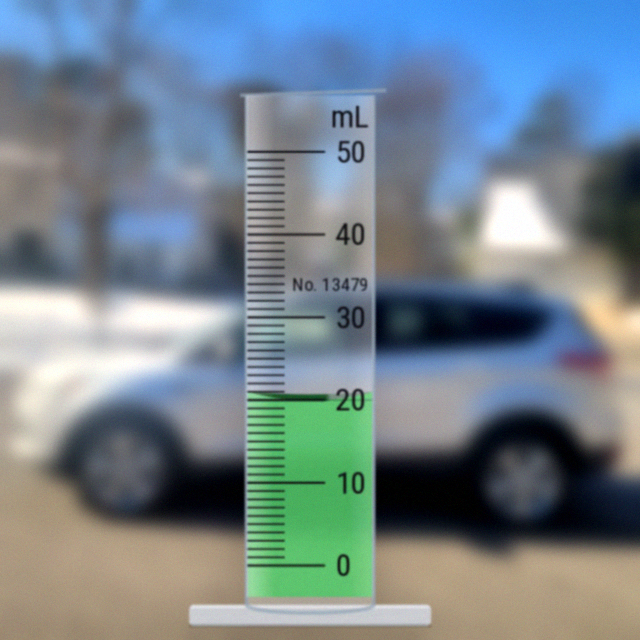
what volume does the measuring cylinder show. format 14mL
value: 20mL
